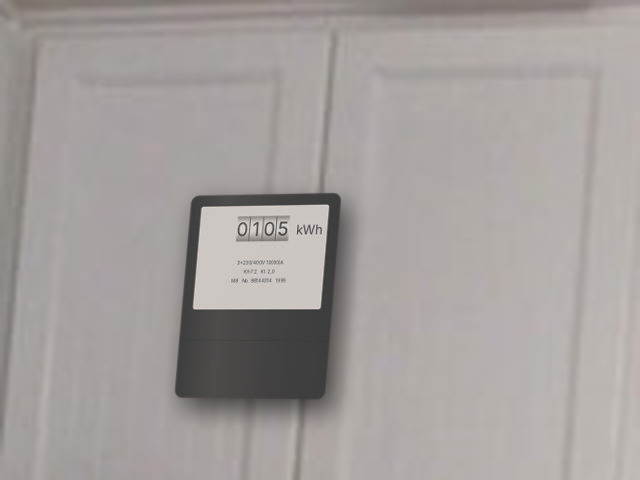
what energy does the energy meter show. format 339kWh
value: 105kWh
